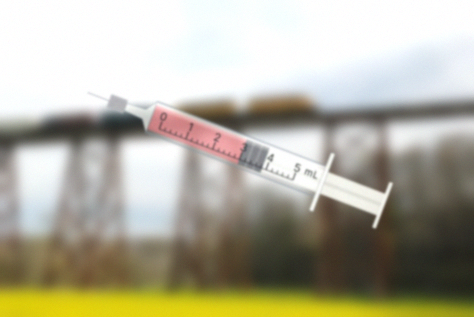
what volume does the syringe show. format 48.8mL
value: 3mL
